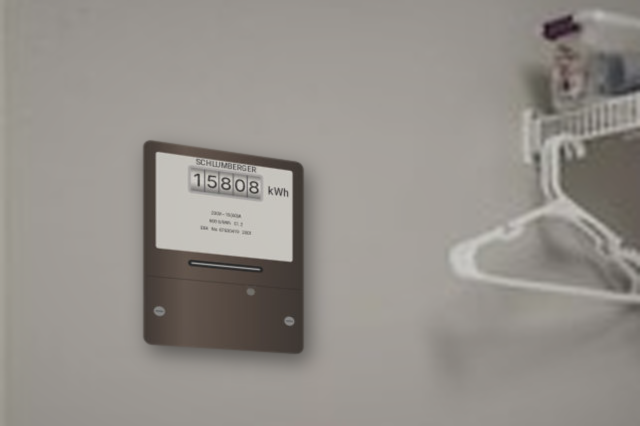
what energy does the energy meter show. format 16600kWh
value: 15808kWh
